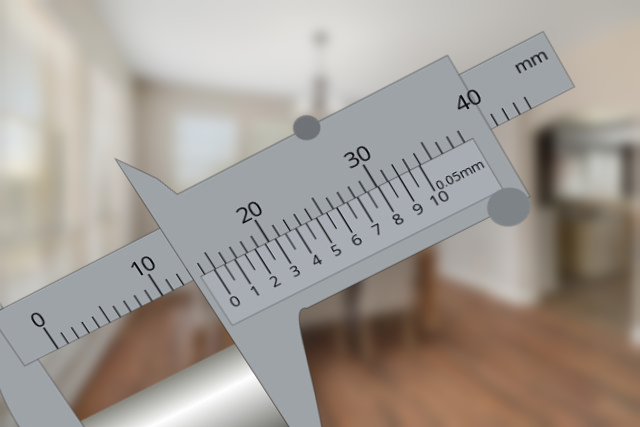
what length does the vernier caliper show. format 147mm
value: 14.9mm
